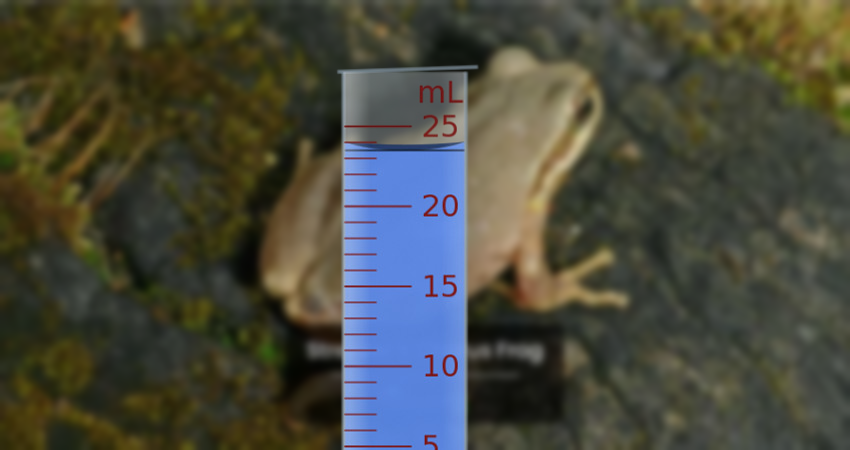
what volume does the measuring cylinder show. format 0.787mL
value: 23.5mL
